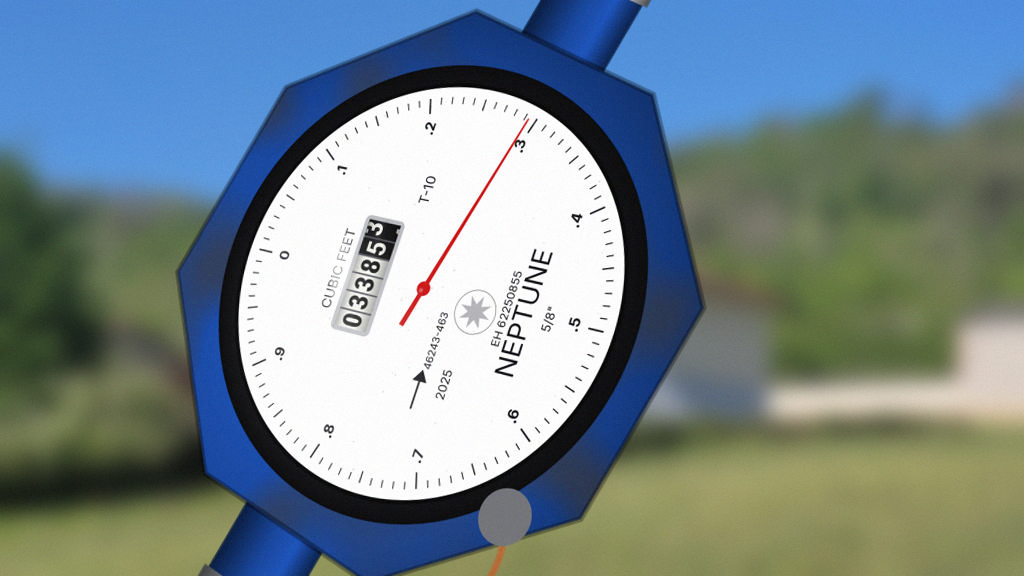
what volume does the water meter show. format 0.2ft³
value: 33853.29ft³
